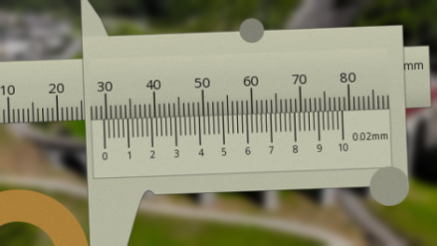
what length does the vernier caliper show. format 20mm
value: 29.5mm
